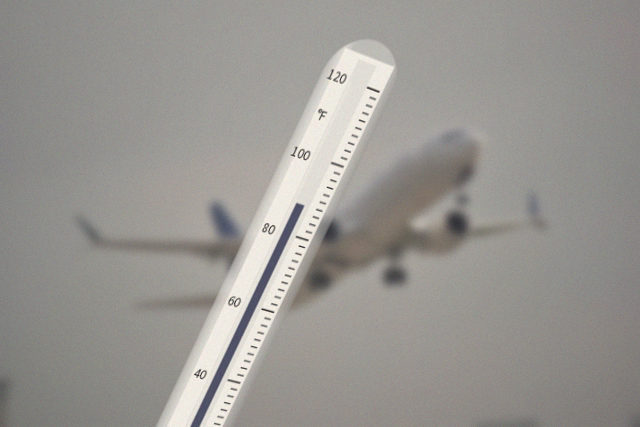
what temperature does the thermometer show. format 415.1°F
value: 88°F
